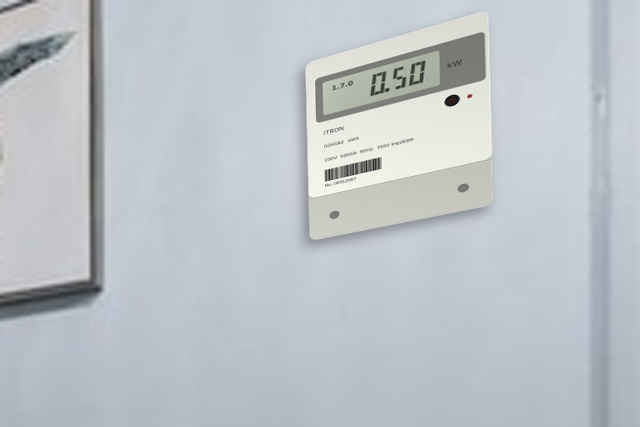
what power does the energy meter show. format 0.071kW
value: 0.50kW
